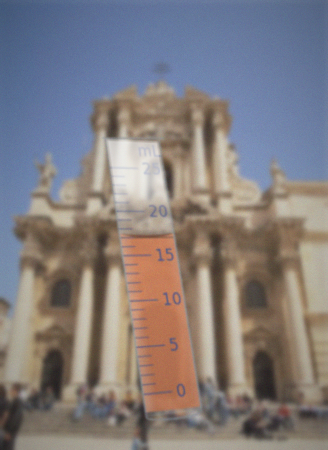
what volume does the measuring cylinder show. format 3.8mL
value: 17mL
